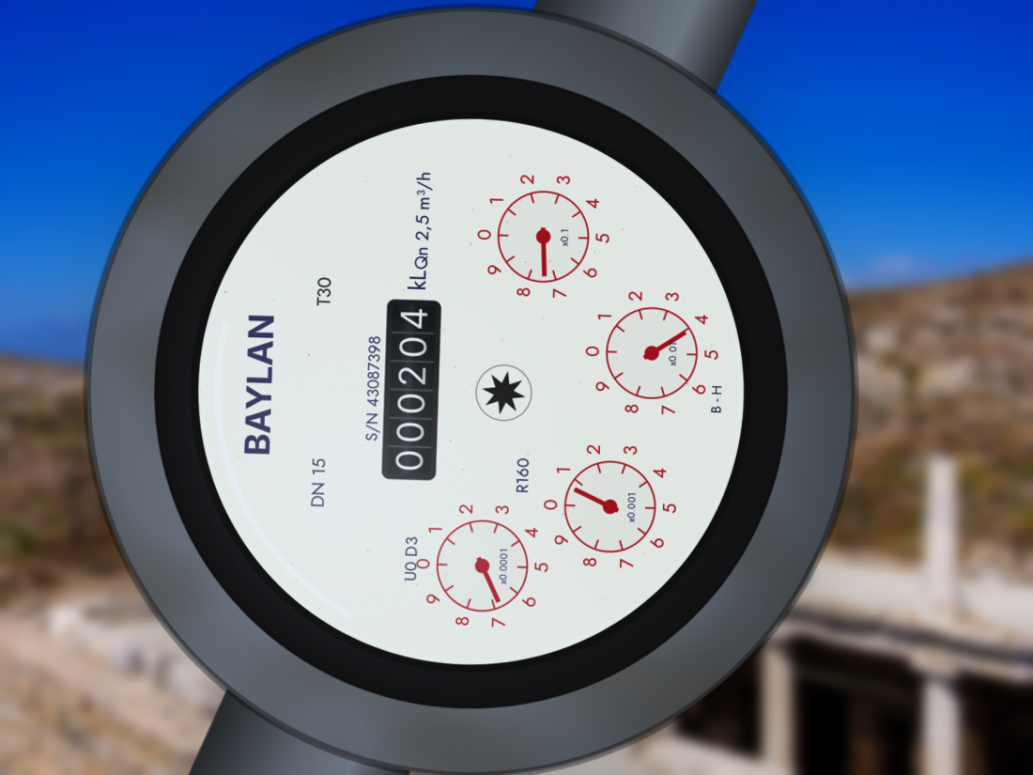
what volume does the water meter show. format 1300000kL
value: 204.7406kL
